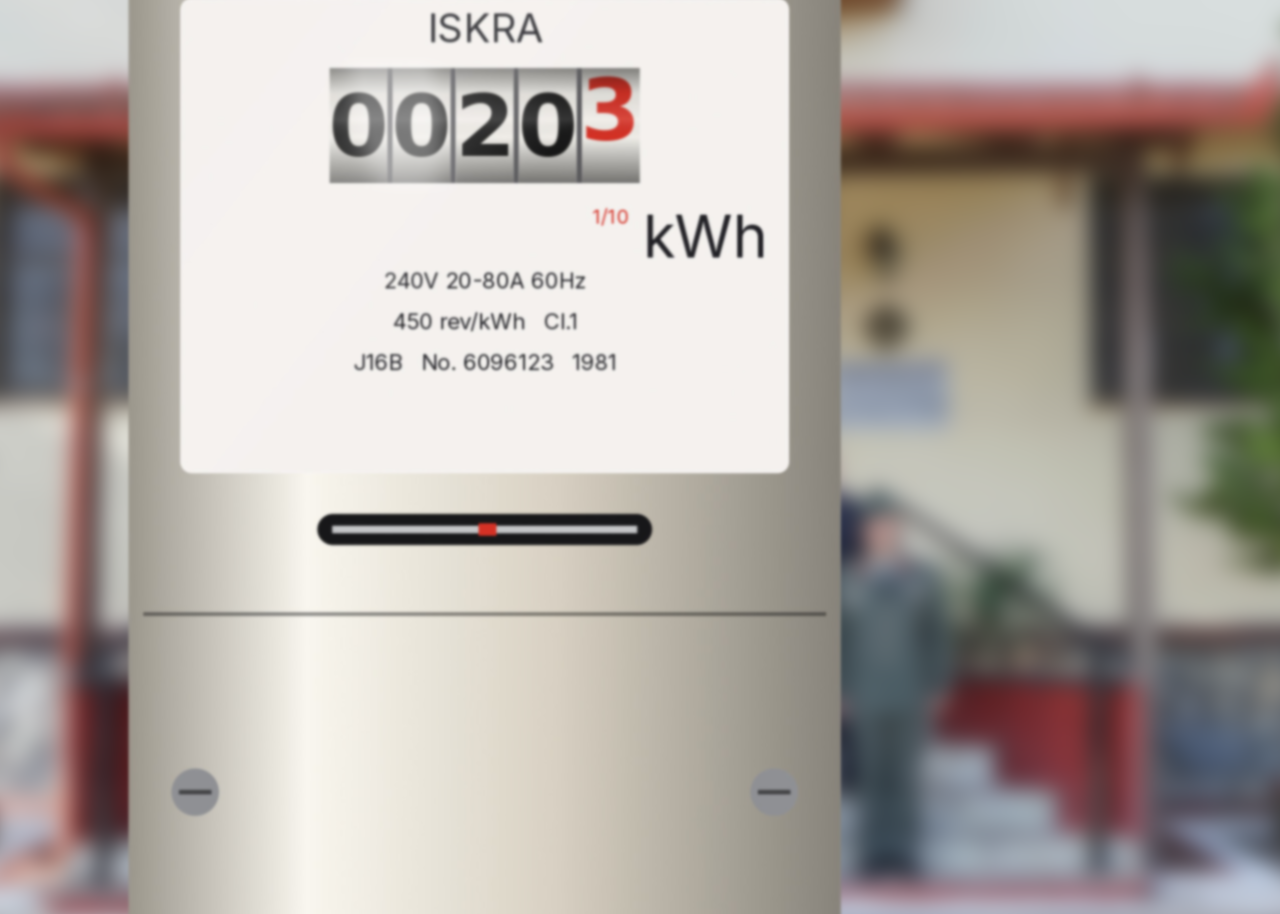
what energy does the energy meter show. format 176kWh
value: 20.3kWh
